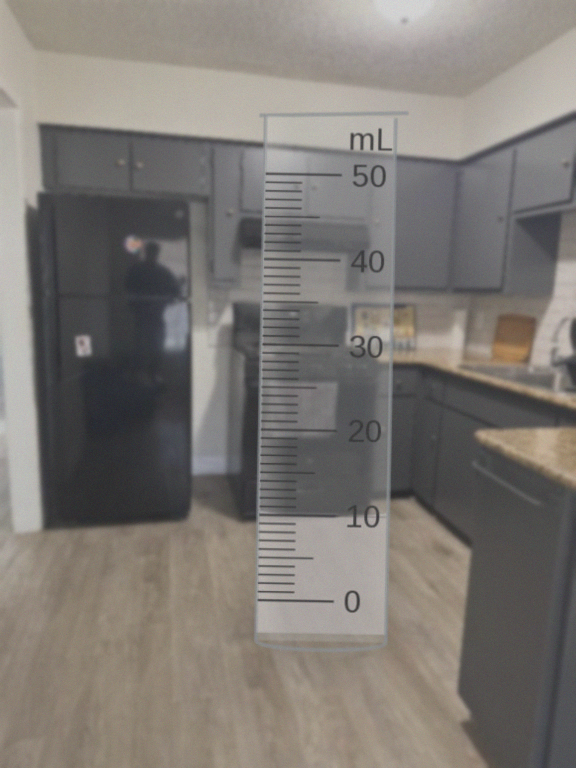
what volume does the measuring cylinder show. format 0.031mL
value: 10mL
